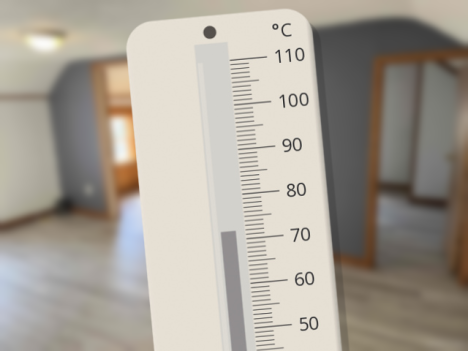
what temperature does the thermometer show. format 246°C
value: 72°C
